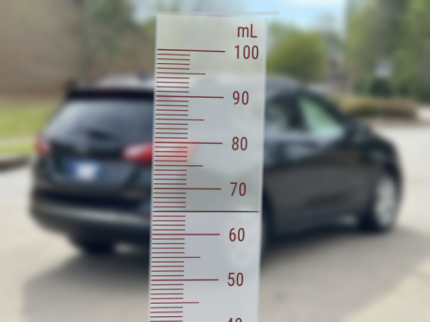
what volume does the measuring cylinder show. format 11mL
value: 65mL
